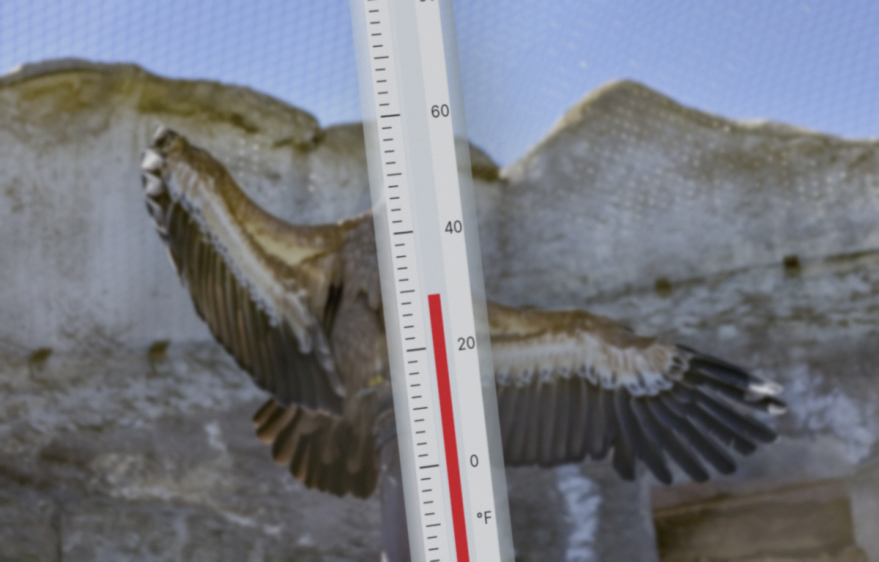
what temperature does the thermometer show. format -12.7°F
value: 29°F
